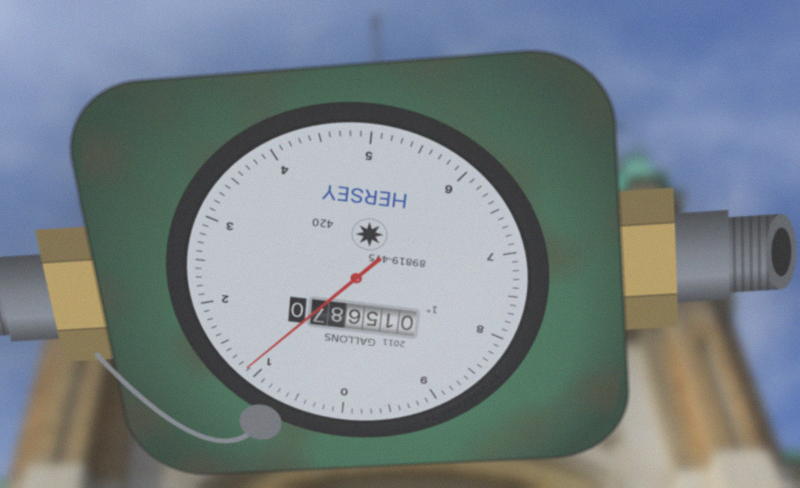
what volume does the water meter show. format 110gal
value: 156871.1gal
